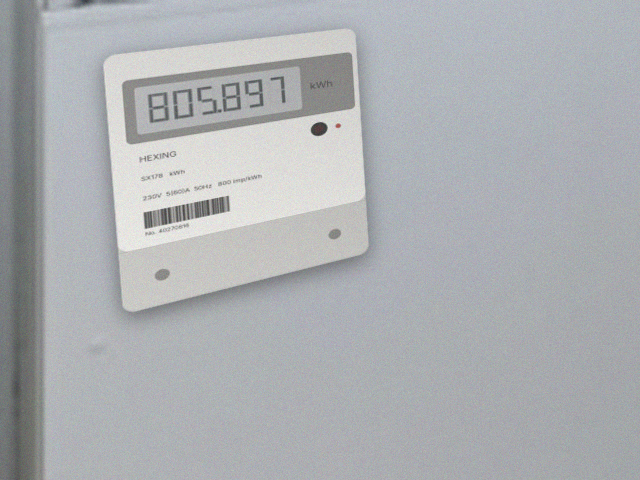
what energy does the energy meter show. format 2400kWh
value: 805.897kWh
